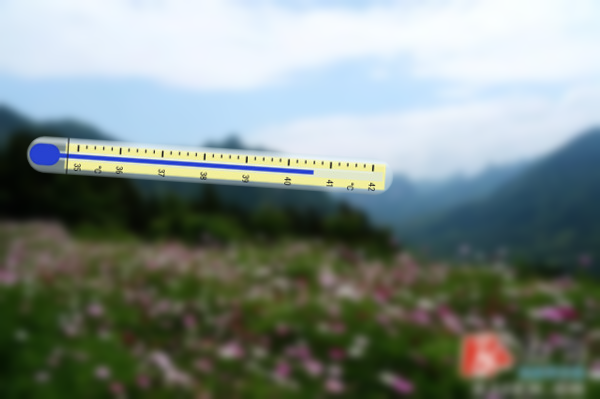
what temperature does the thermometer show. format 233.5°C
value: 40.6°C
